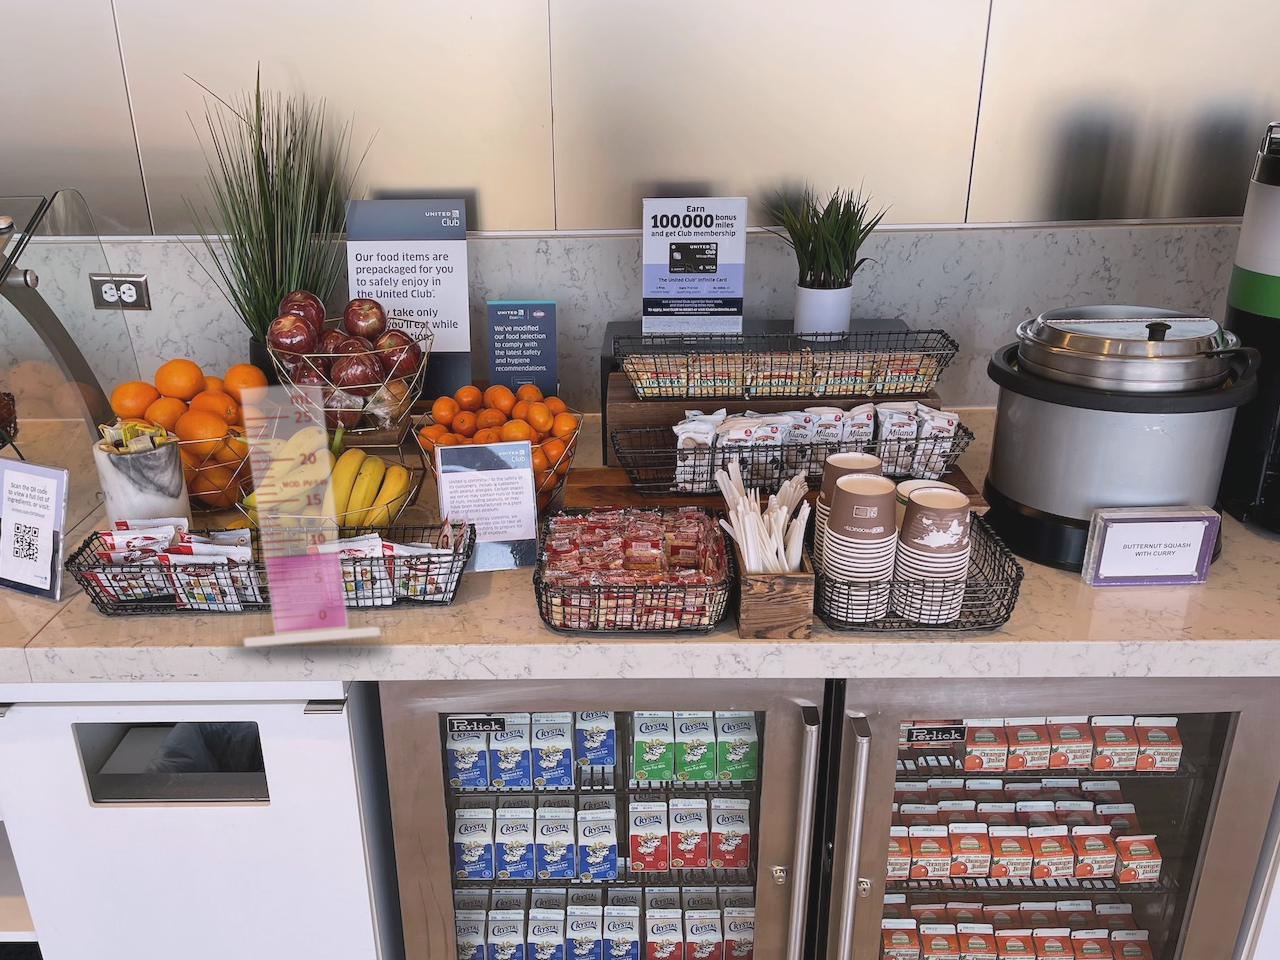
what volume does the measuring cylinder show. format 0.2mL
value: 8mL
